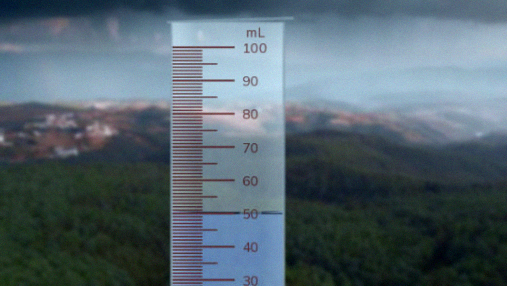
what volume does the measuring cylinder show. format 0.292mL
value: 50mL
